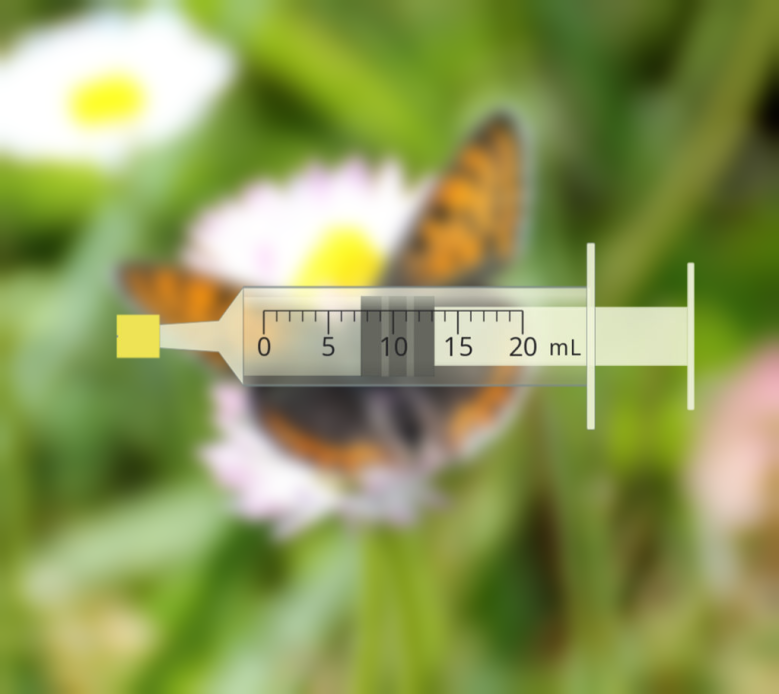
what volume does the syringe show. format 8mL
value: 7.5mL
